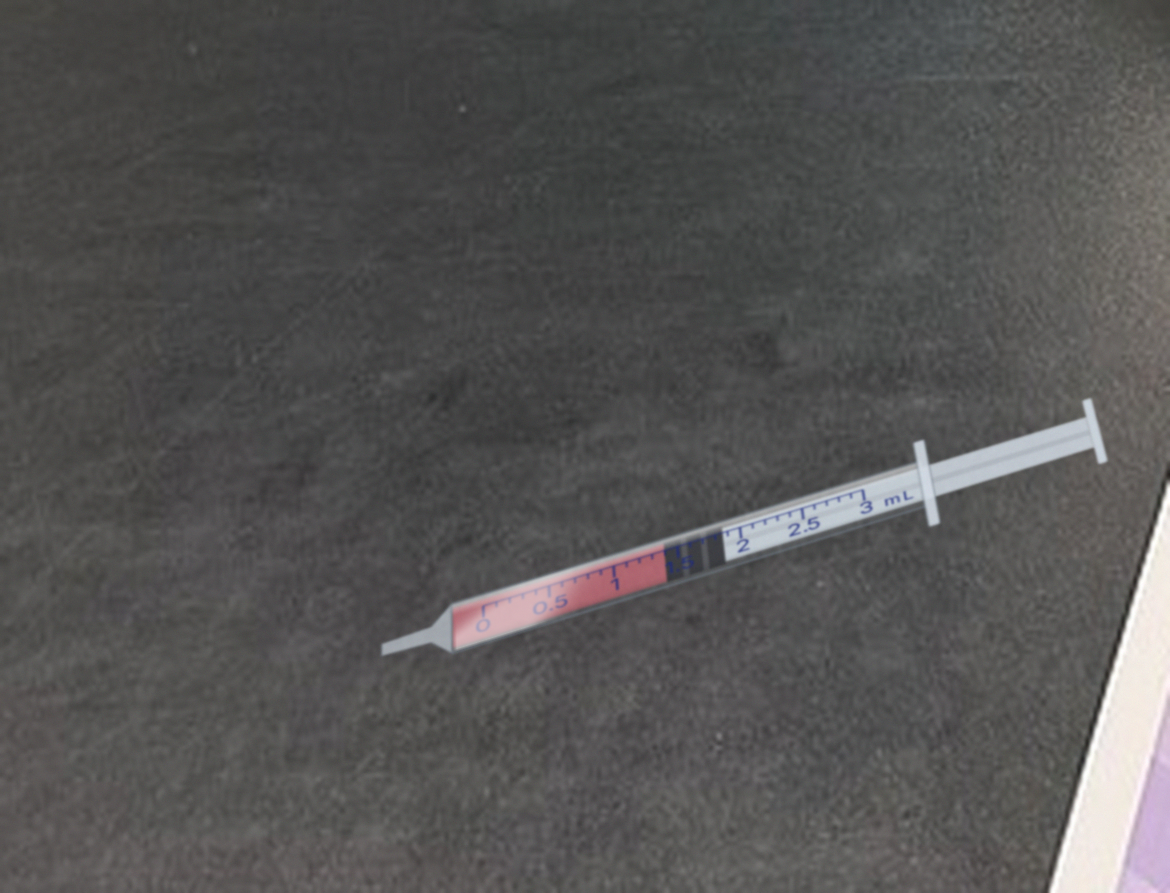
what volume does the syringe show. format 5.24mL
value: 1.4mL
